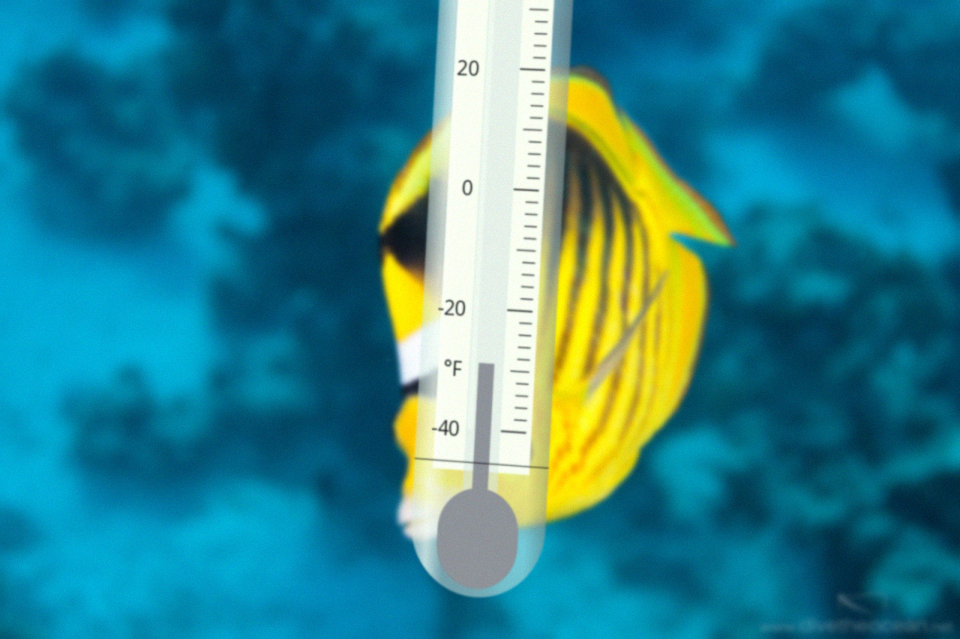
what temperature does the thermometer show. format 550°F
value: -29°F
